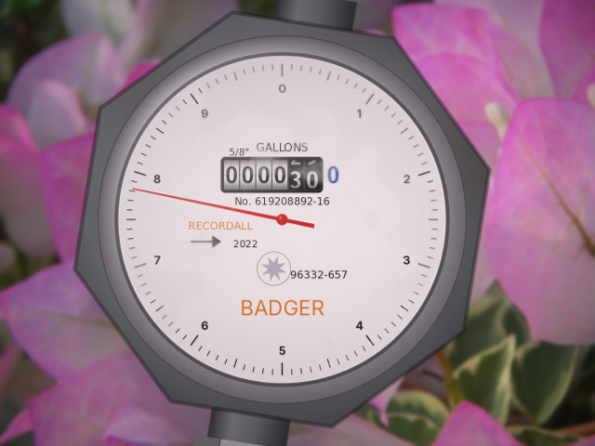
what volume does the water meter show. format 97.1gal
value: 297.8gal
